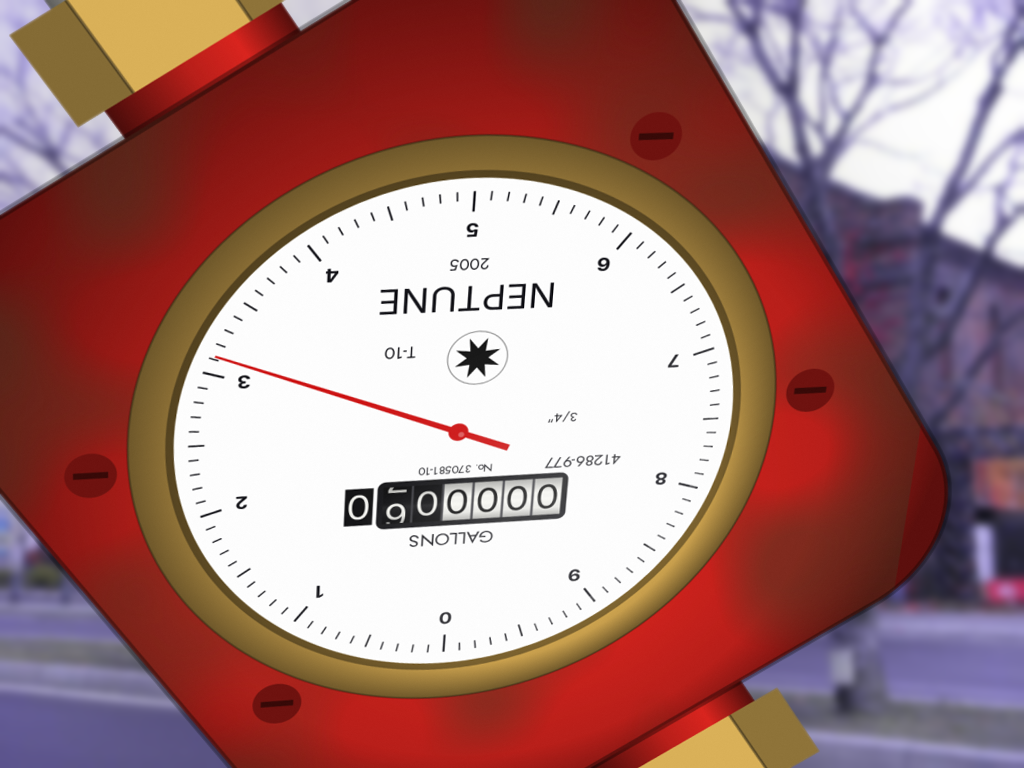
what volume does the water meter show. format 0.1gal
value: 63.1gal
